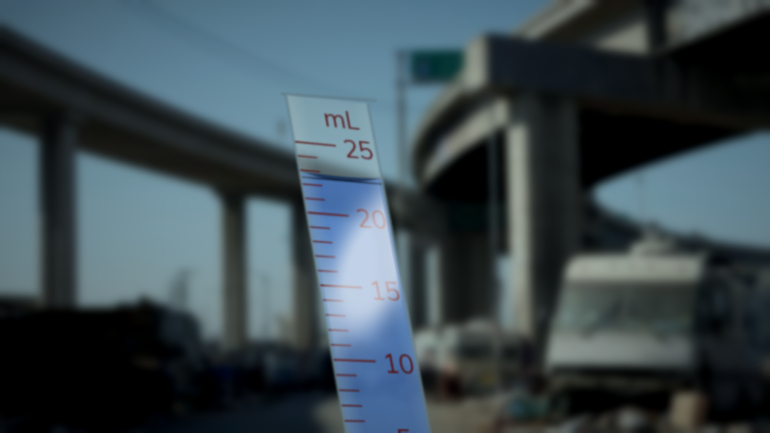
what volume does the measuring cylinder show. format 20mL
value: 22.5mL
